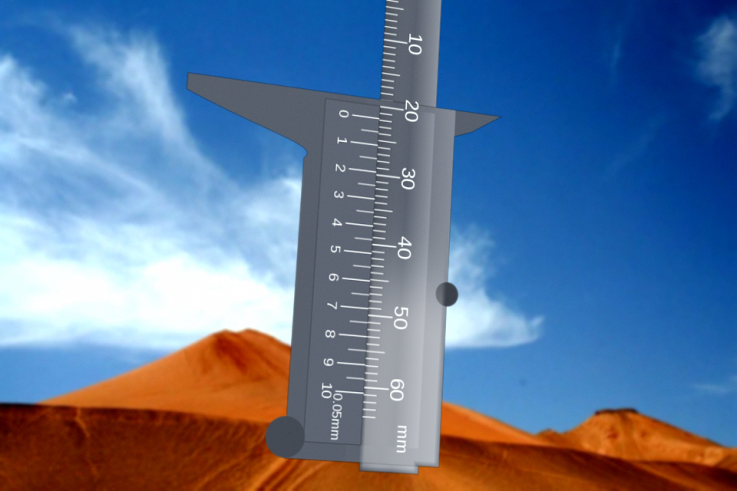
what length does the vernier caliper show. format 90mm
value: 21.8mm
